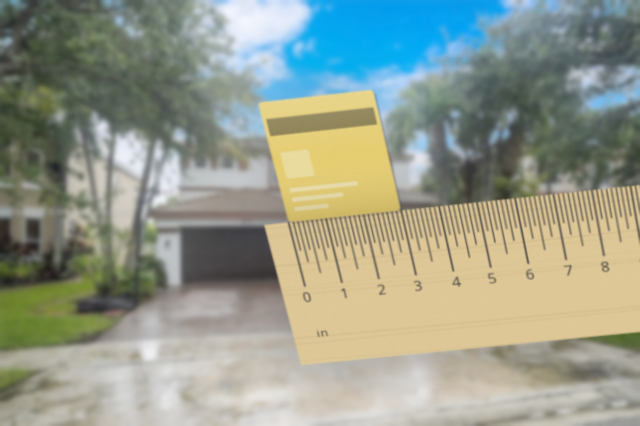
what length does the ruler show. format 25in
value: 3in
